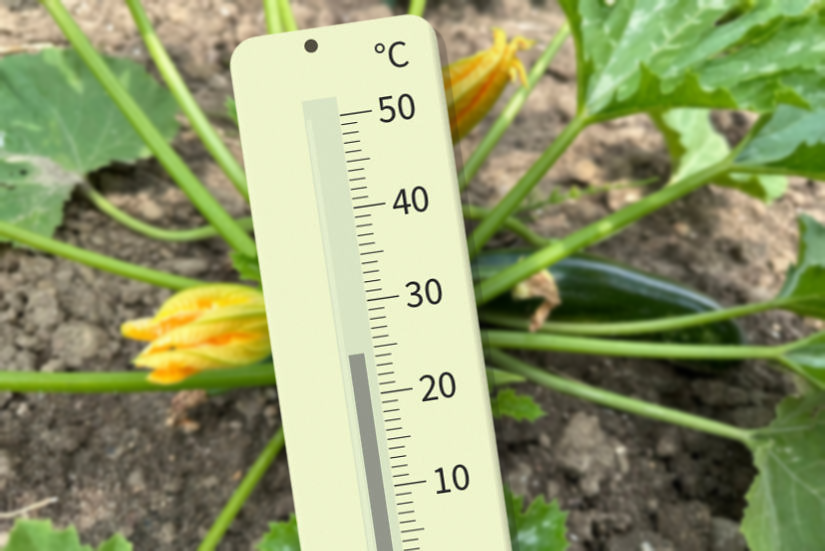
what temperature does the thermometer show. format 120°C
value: 24.5°C
